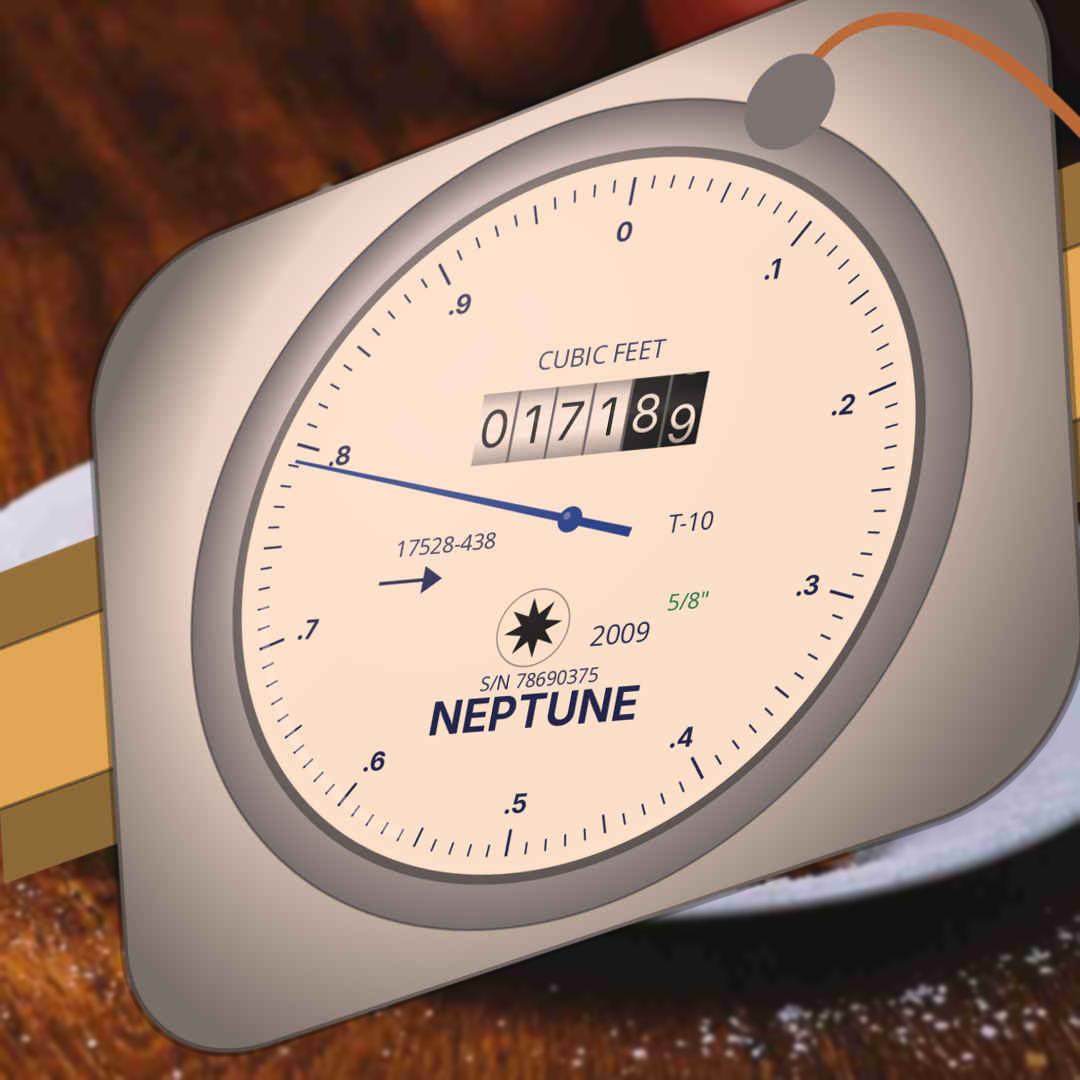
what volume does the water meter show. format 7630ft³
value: 17188.79ft³
